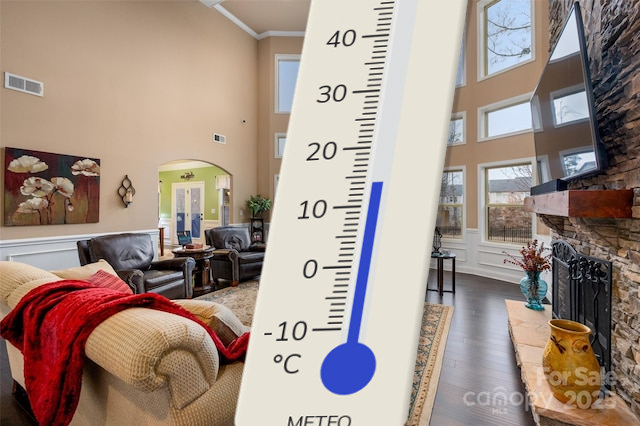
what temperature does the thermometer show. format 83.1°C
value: 14°C
